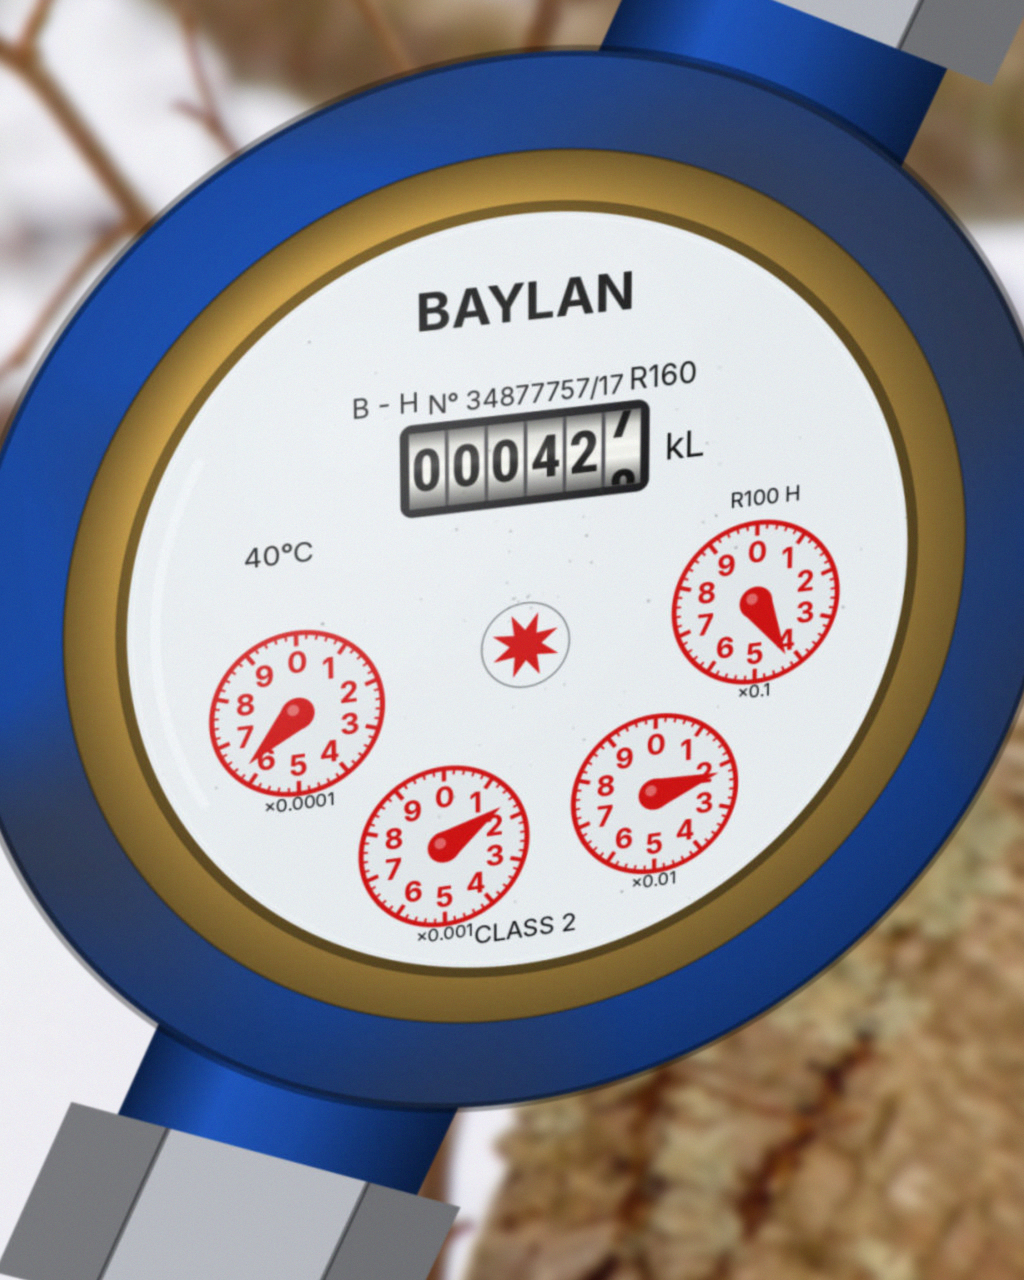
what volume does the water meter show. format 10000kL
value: 427.4216kL
